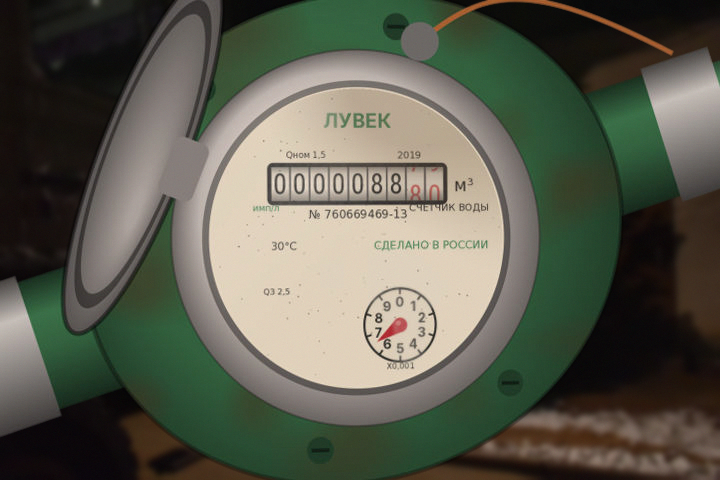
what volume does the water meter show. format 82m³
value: 88.796m³
